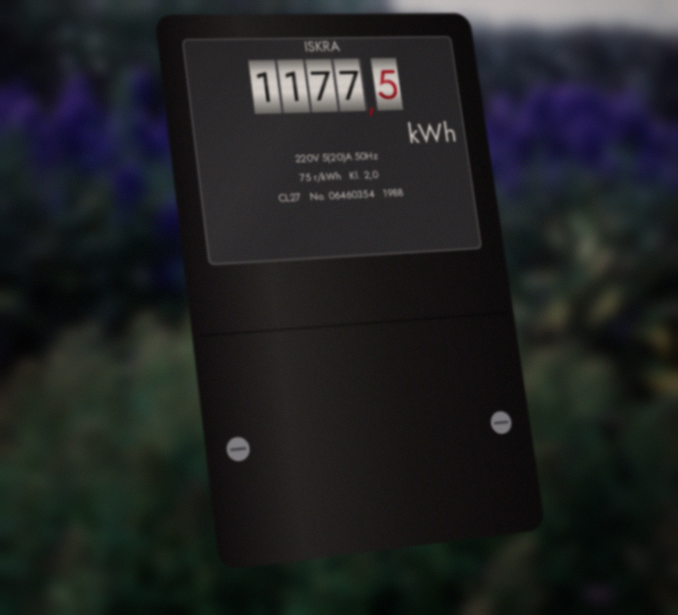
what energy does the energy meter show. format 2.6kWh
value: 1177.5kWh
